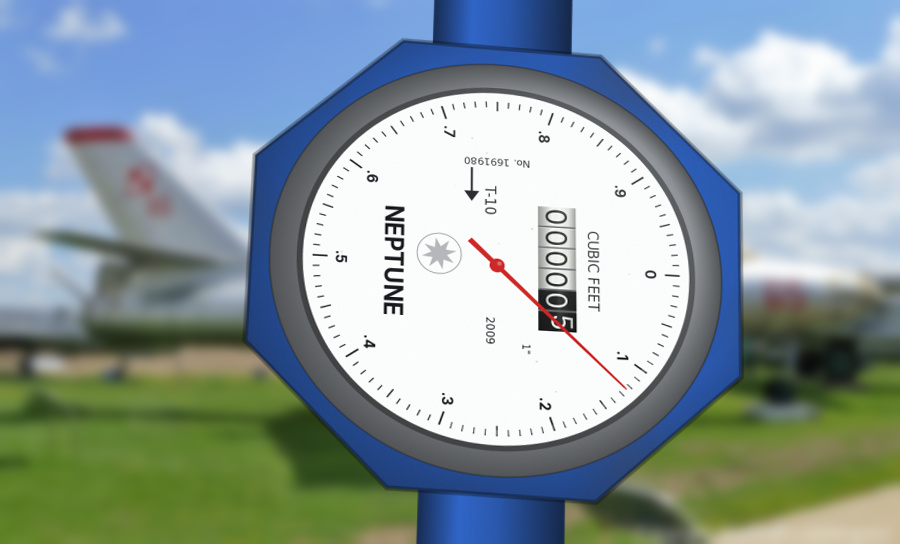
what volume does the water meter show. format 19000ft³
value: 5.12ft³
